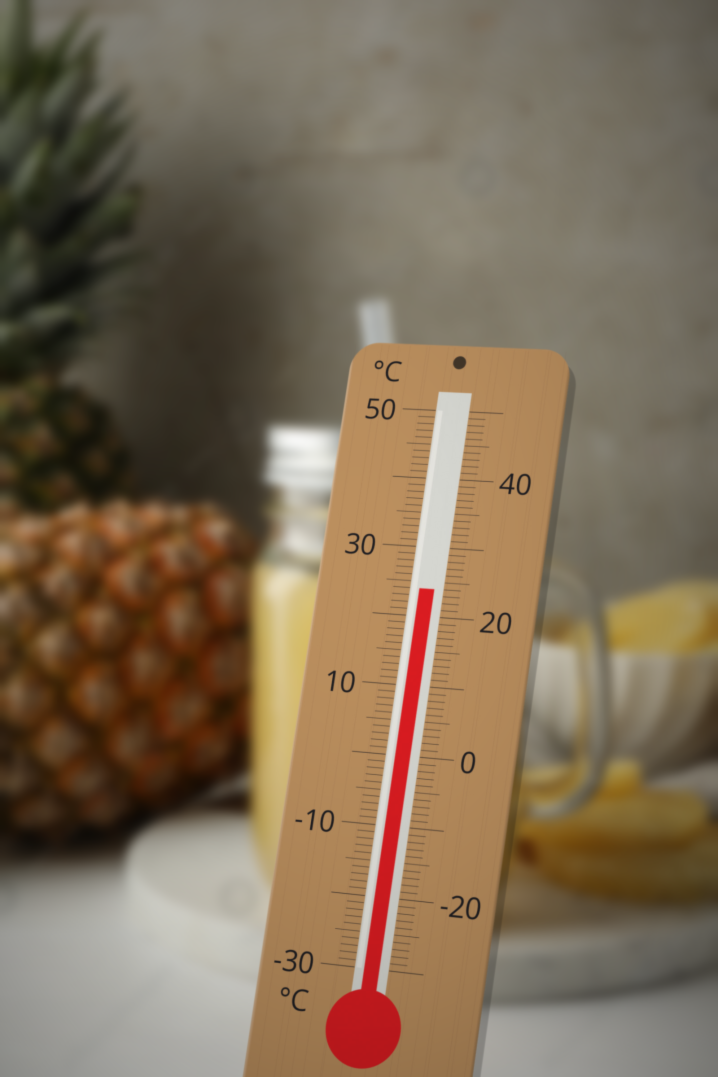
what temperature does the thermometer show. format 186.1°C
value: 24°C
